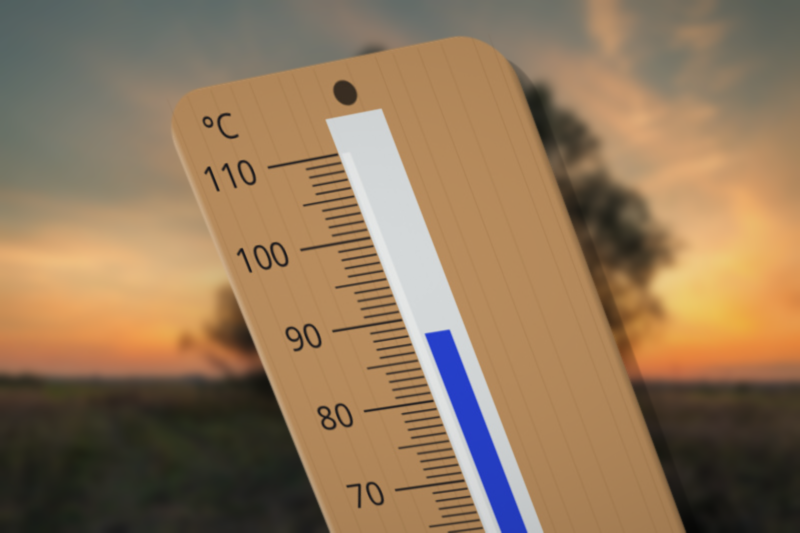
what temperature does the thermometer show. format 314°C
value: 88°C
